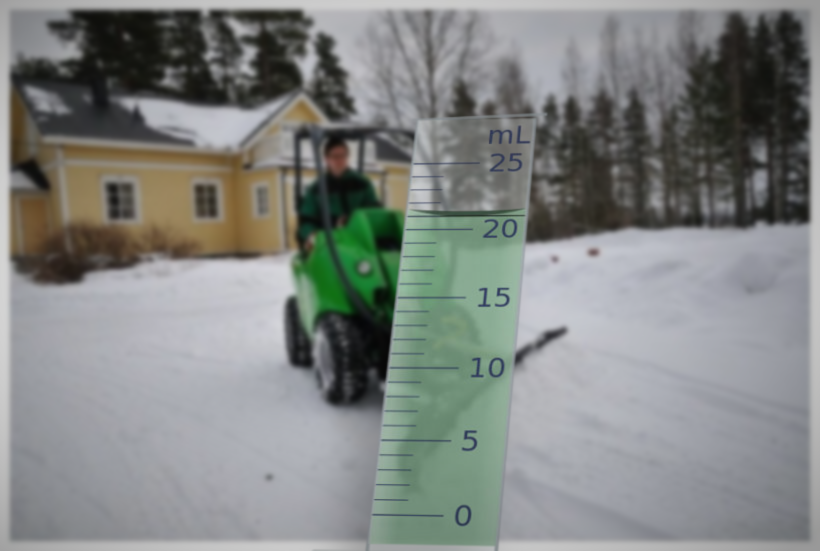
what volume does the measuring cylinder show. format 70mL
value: 21mL
